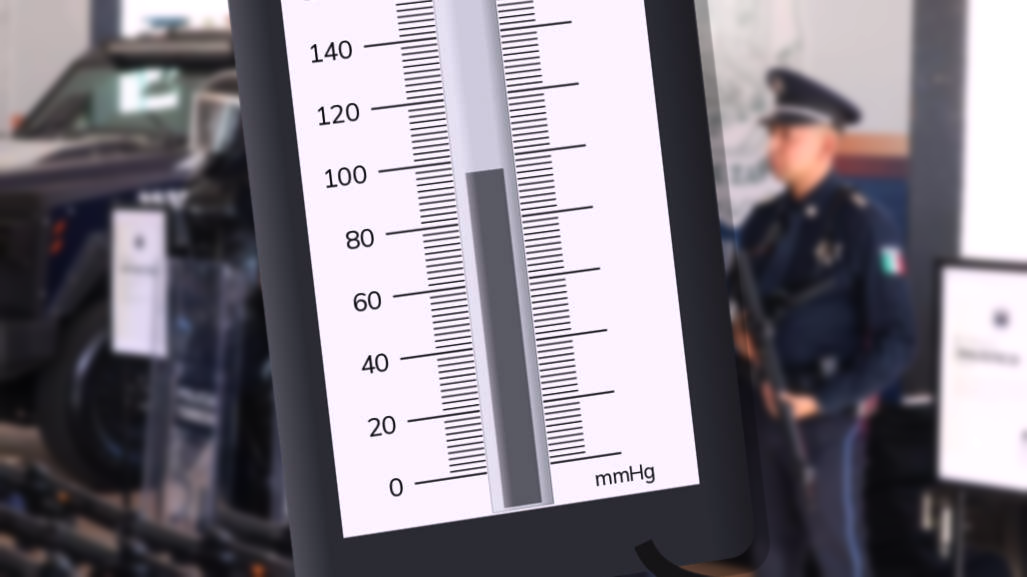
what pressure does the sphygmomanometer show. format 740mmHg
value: 96mmHg
